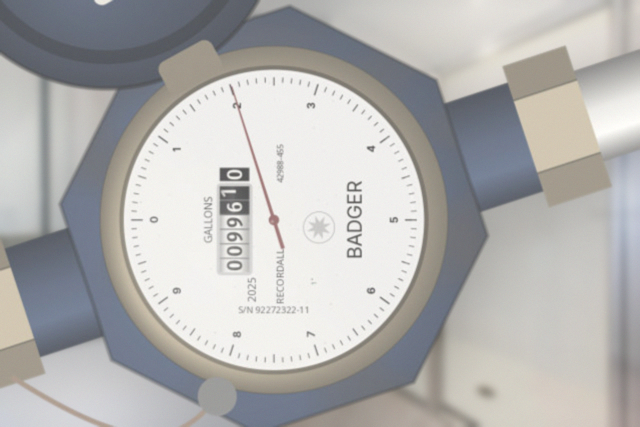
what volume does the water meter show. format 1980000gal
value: 99612.0gal
